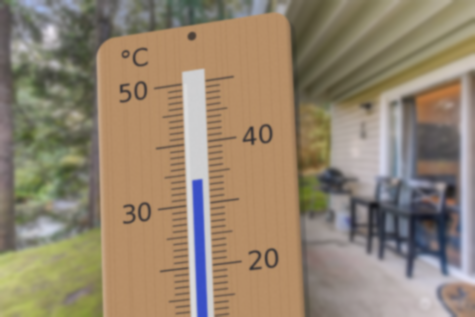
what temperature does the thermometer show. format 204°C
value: 34°C
